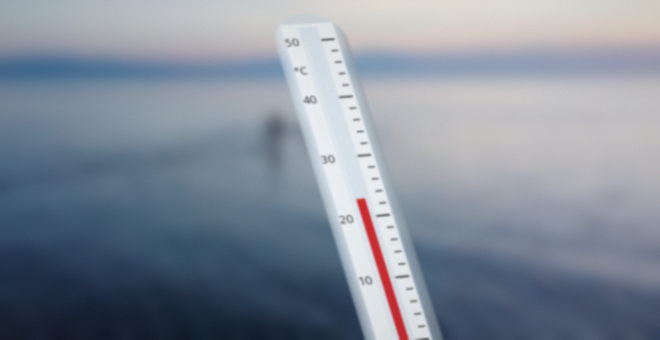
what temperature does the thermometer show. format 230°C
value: 23°C
